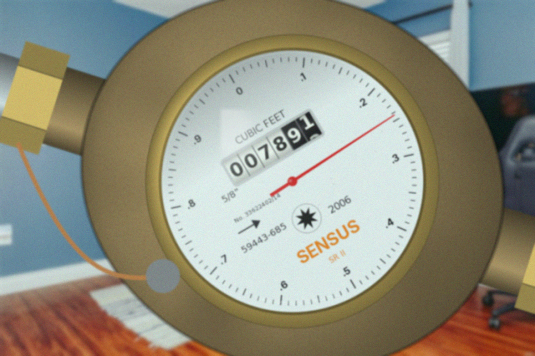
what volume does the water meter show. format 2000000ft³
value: 7891.24ft³
